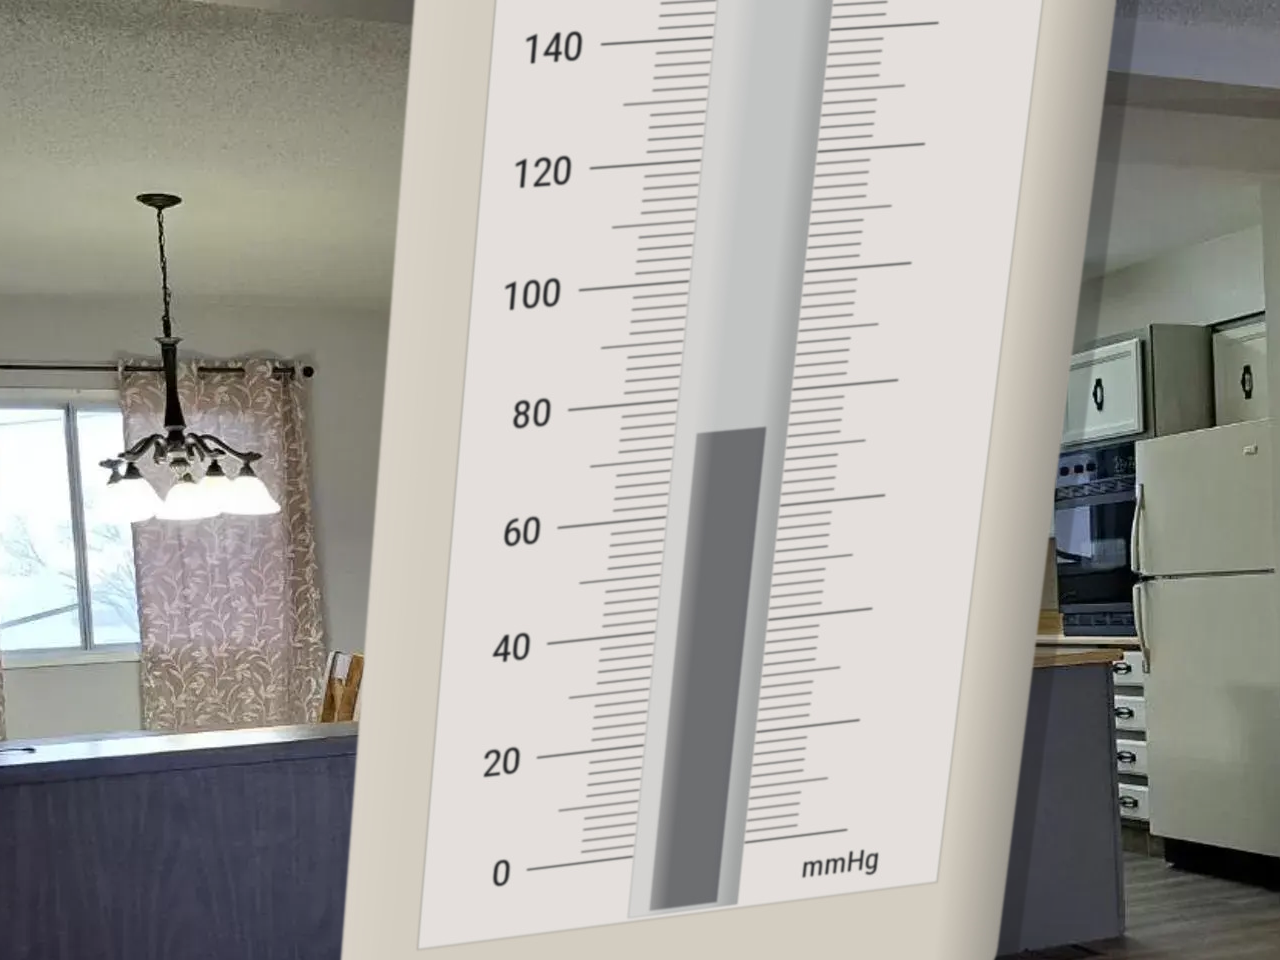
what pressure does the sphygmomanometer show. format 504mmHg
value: 74mmHg
